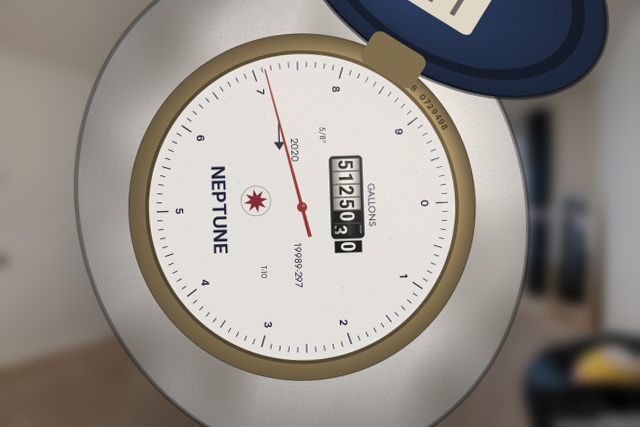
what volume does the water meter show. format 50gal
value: 5125027.1gal
